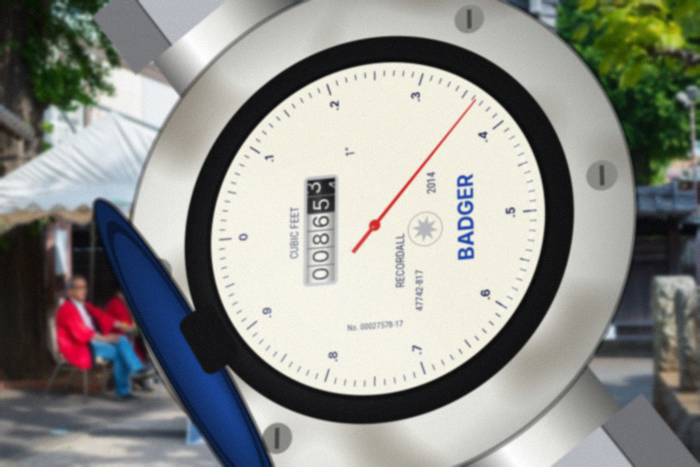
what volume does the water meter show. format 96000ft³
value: 8653.36ft³
